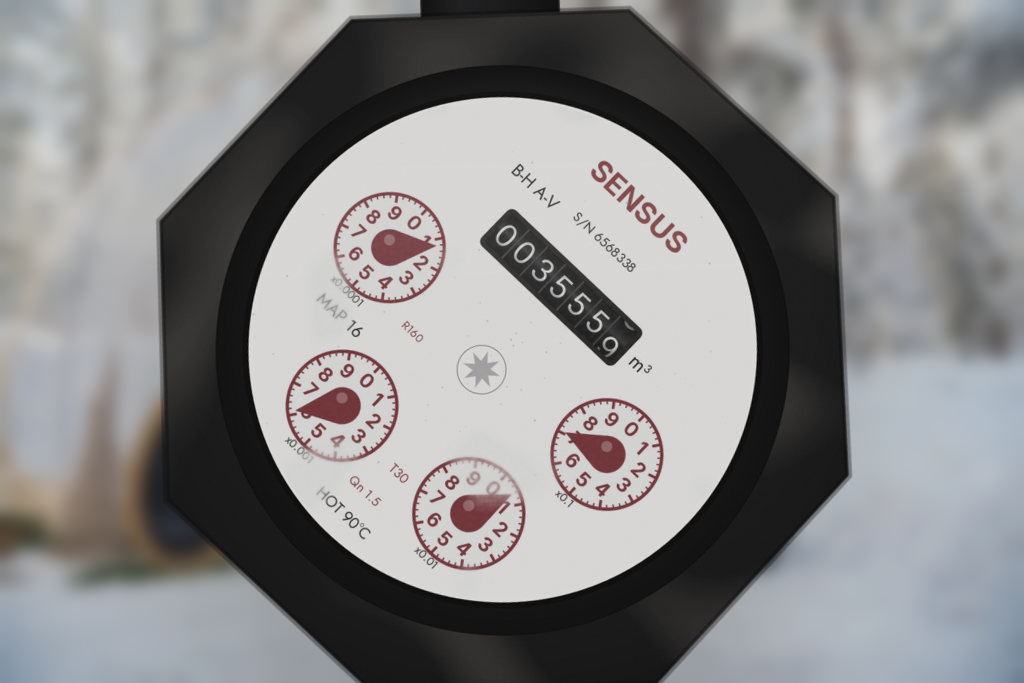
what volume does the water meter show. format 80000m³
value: 35558.7061m³
